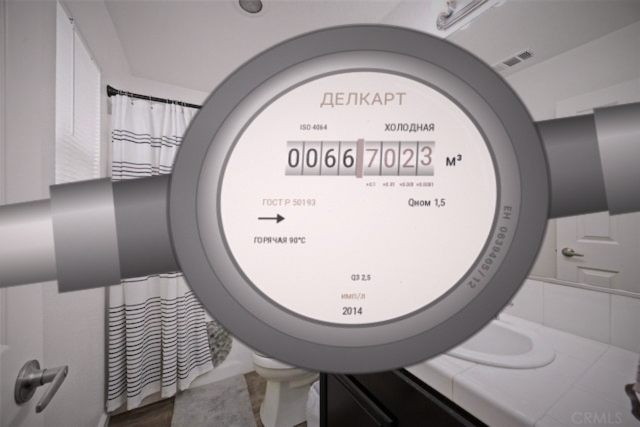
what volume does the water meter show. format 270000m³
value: 66.7023m³
